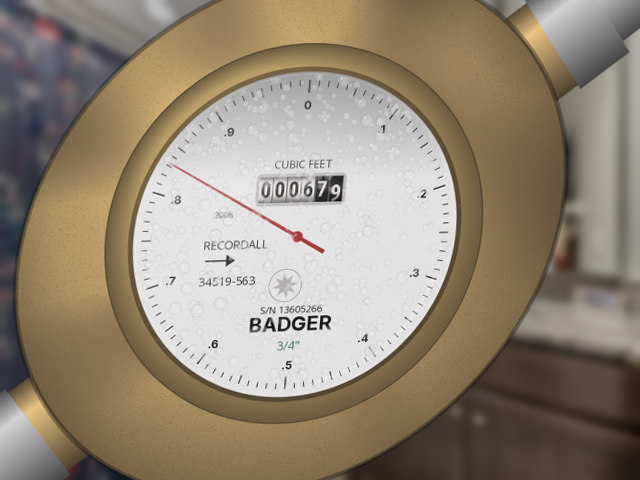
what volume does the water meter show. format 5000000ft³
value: 678.83ft³
